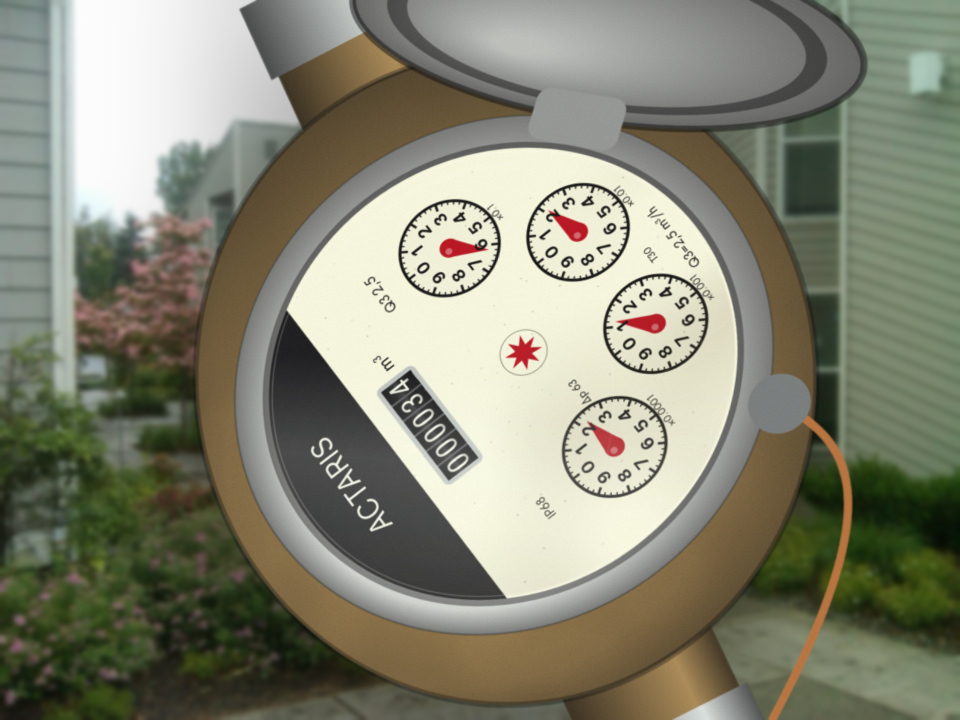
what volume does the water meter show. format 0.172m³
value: 34.6212m³
